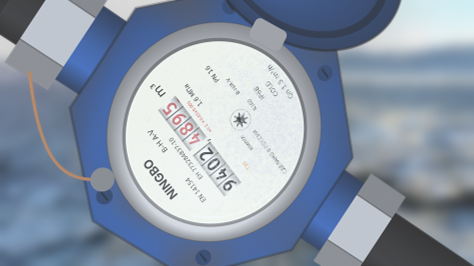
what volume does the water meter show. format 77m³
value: 9402.4895m³
